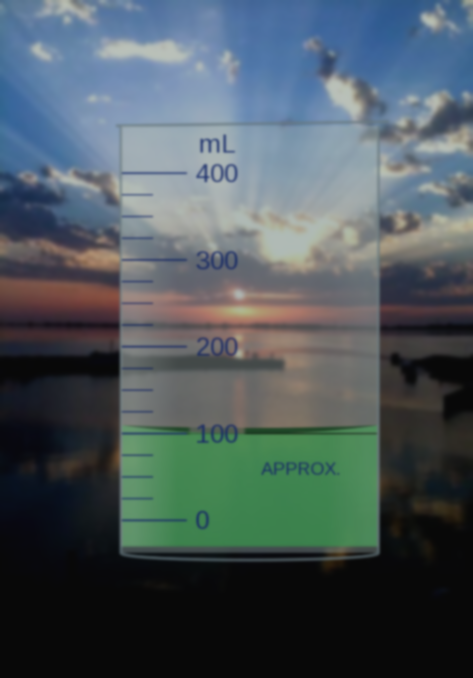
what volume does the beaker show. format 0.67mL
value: 100mL
